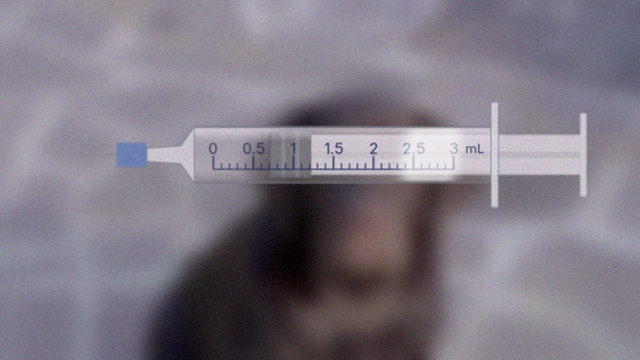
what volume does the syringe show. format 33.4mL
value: 0.7mL
